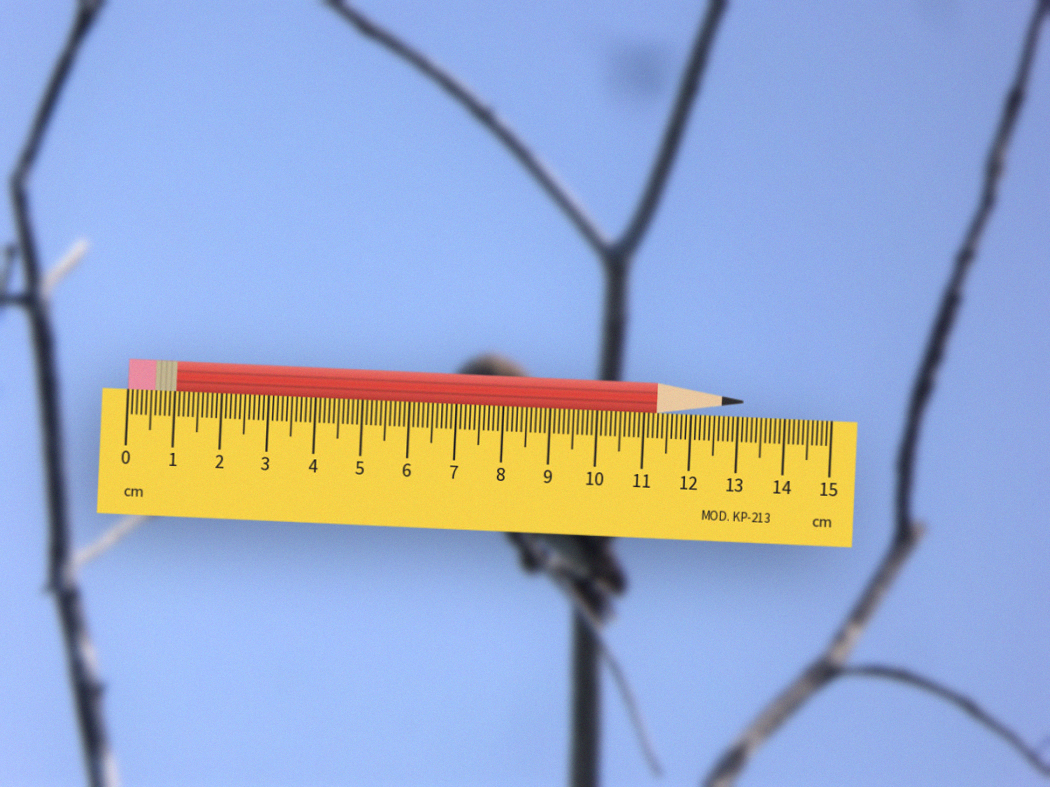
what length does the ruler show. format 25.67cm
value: 13.1cm
